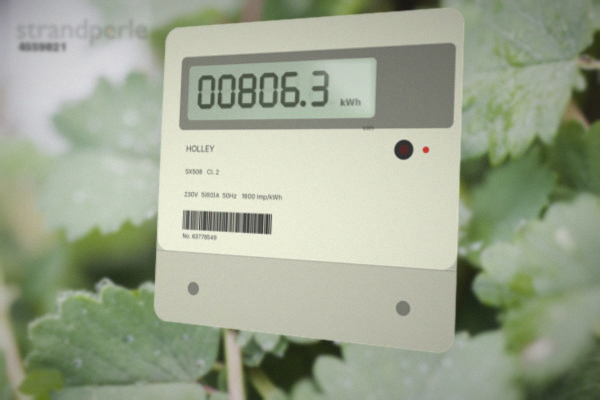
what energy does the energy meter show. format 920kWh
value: 806.3kWh
